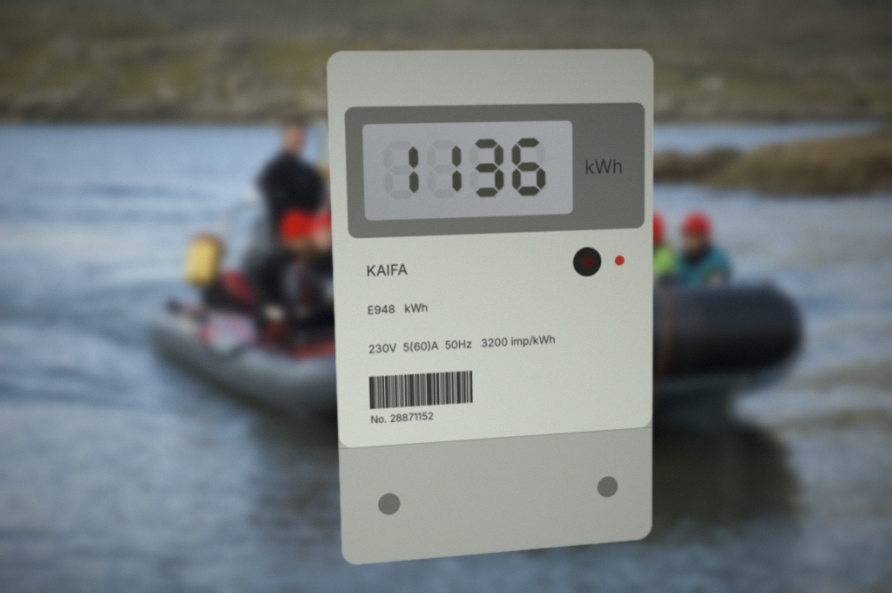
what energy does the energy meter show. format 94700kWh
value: 1136kWh
